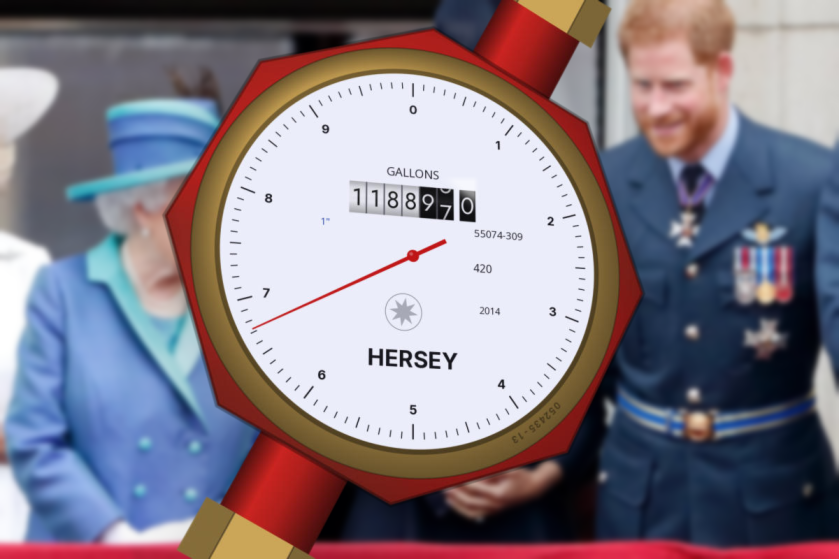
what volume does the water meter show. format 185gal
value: 1188966.7gal
